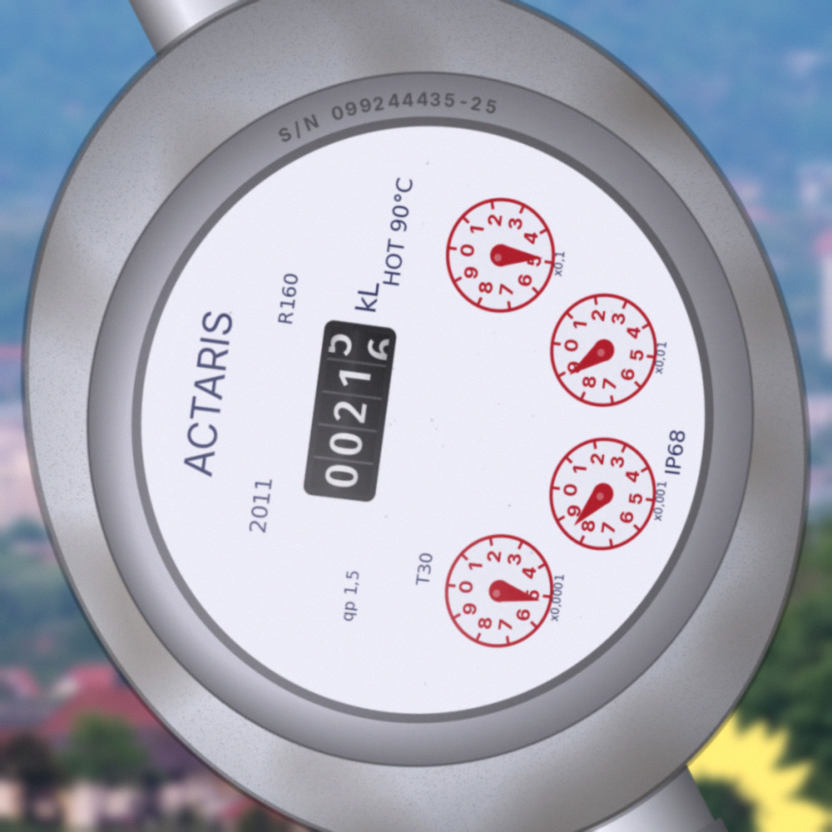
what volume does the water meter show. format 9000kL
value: 215.4885kL
